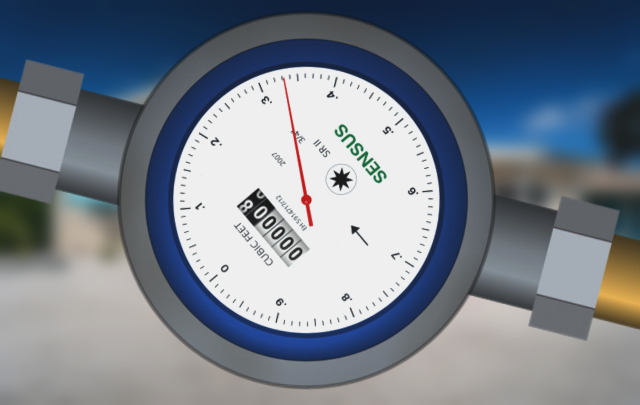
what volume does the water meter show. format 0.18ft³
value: 8.33ft³
